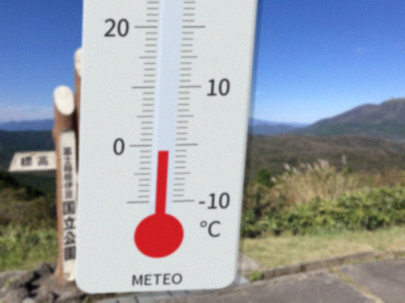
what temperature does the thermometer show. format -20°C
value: -1°C
